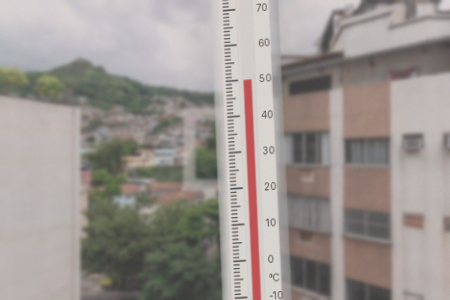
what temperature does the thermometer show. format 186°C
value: 50°C
